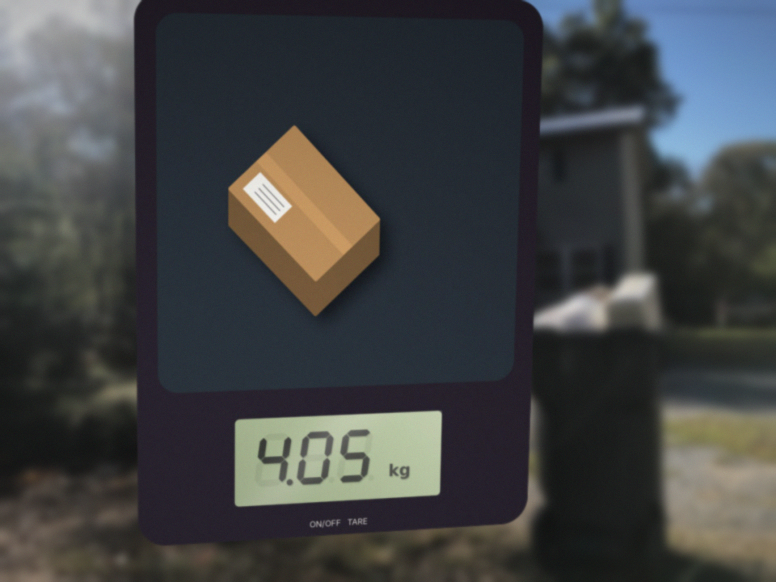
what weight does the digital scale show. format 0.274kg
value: 4.05kg
